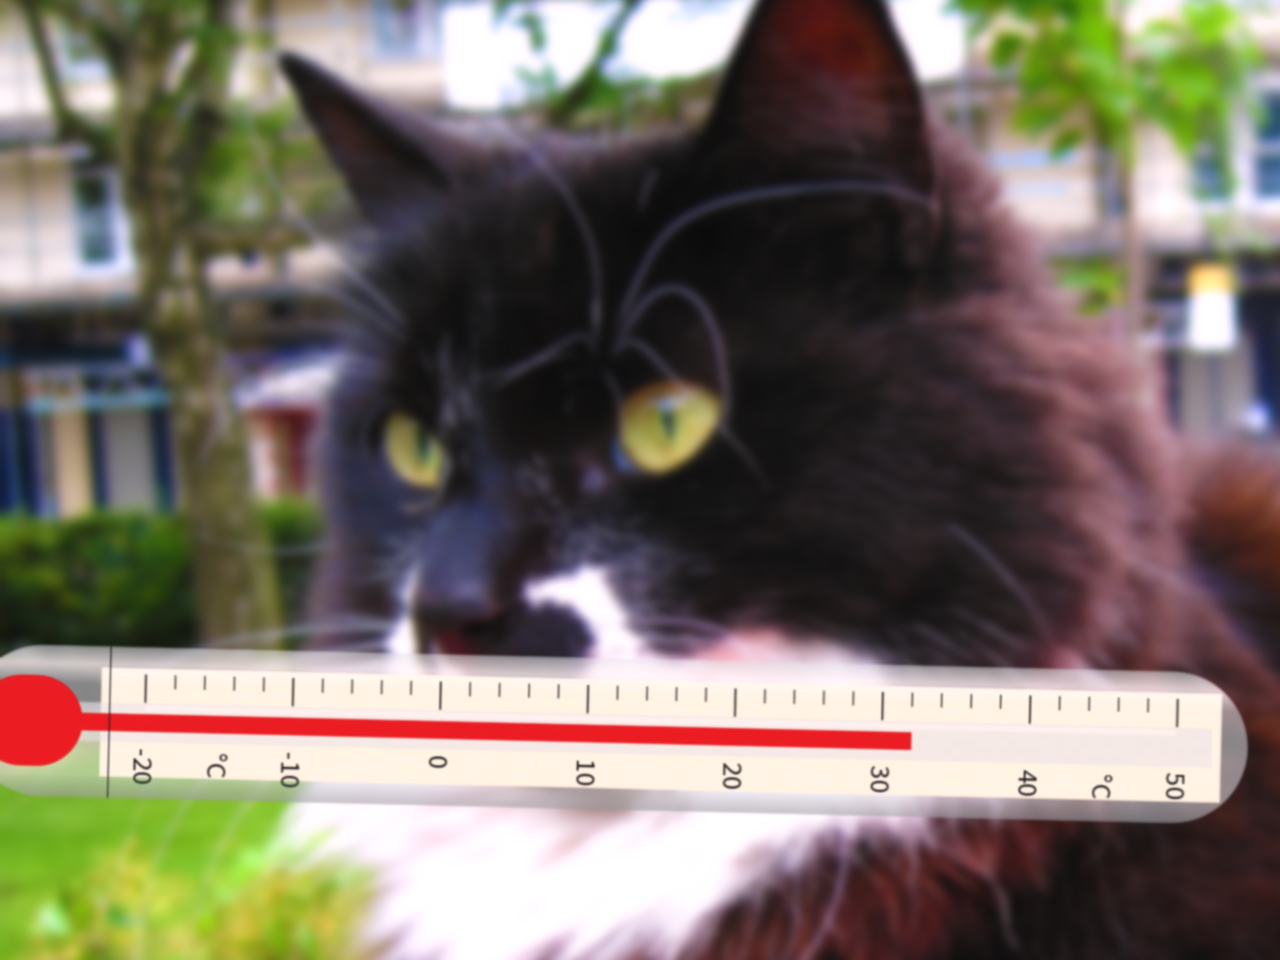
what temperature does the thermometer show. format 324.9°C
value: 32°C
